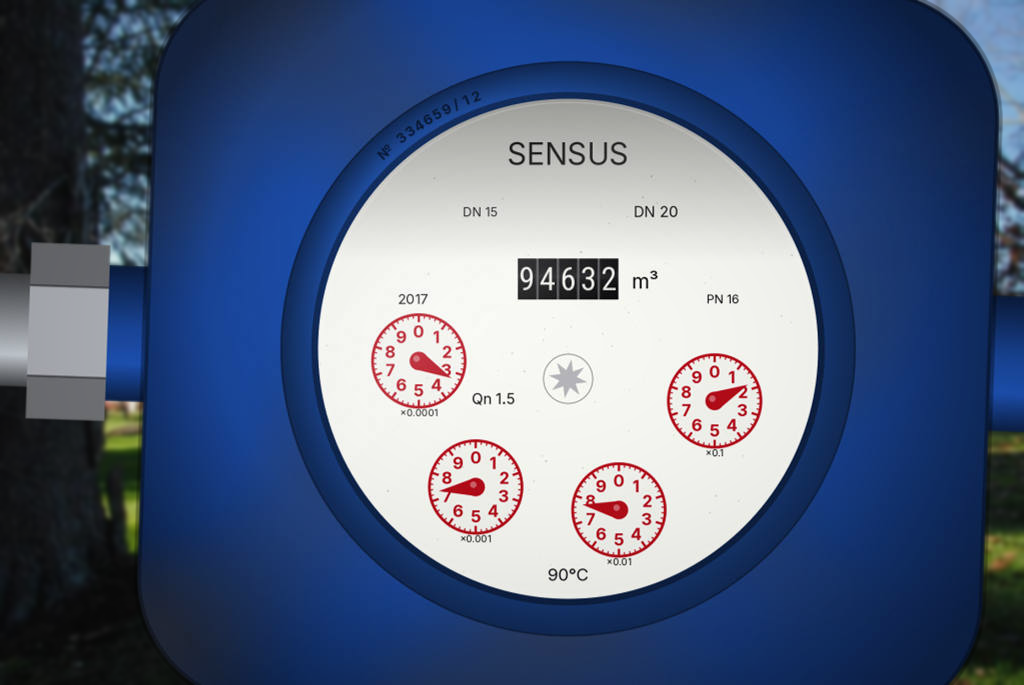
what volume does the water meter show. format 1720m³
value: 94632.1773m³
